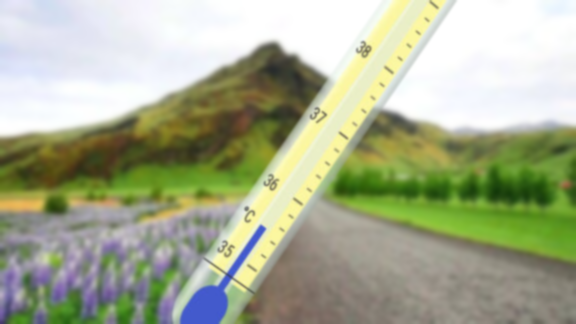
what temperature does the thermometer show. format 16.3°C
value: 35.5°C
